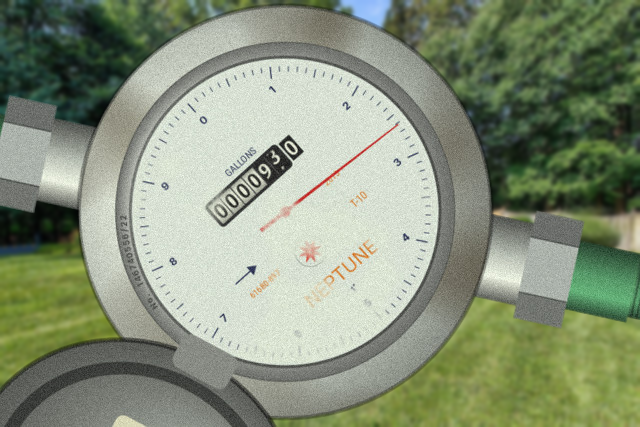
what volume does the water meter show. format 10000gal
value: 932.6gal
